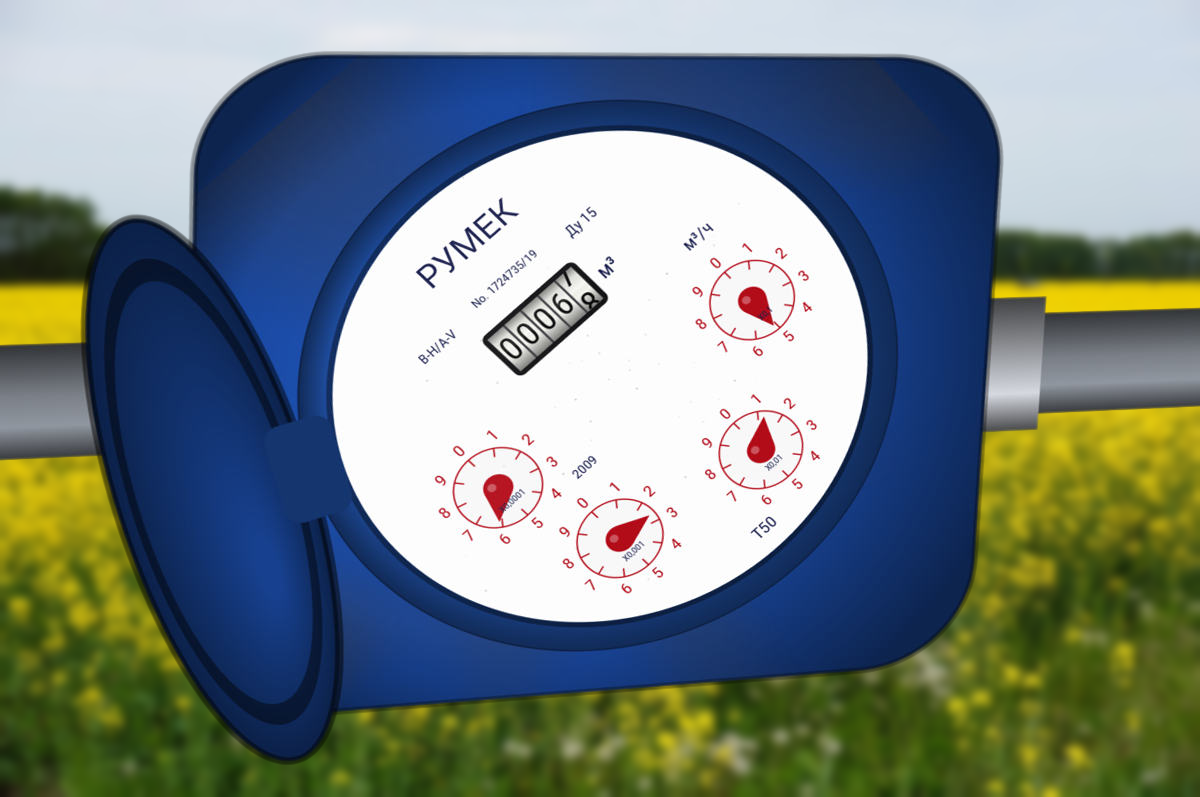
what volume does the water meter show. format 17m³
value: 67.5126m³
